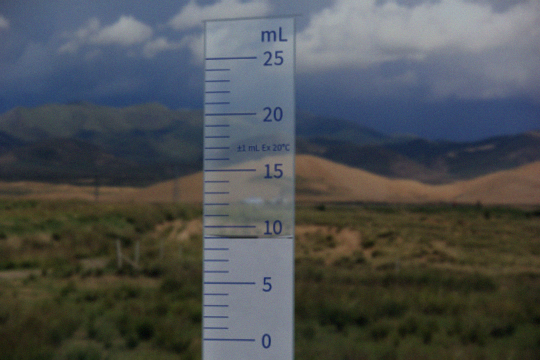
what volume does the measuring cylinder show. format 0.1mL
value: 9mL
